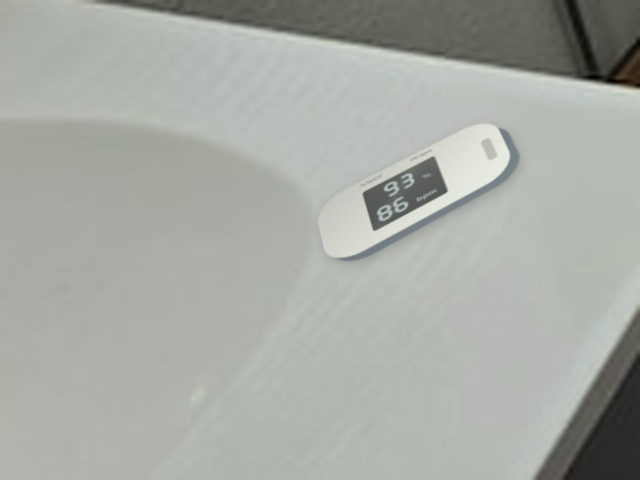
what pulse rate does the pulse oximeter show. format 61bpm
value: 86bpm
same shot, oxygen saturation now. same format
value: 93%
